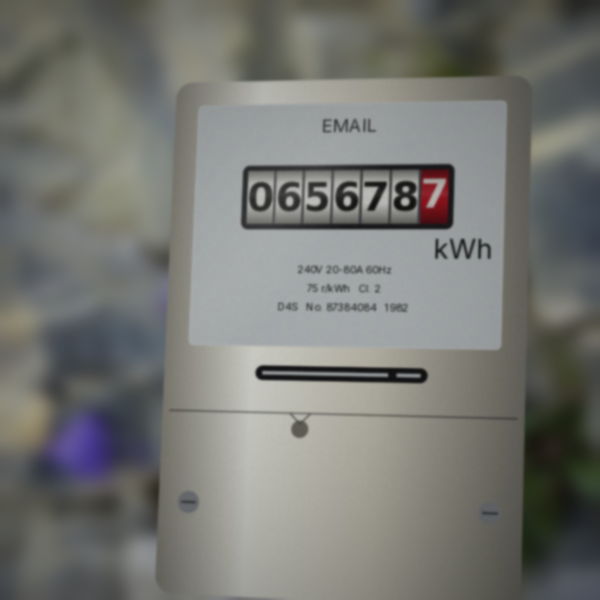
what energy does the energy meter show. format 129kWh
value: 65678.7kWh
